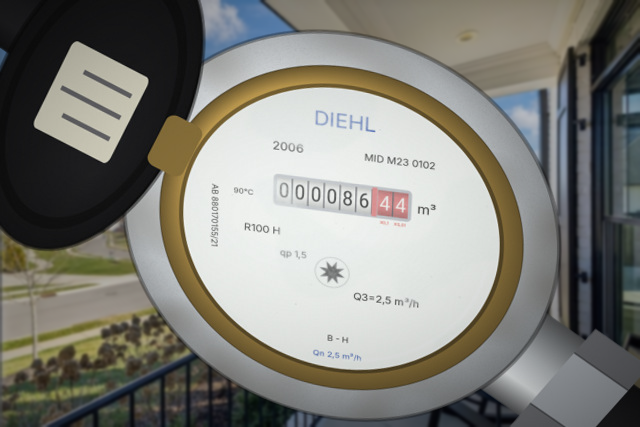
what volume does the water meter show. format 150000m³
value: 86.44m³
